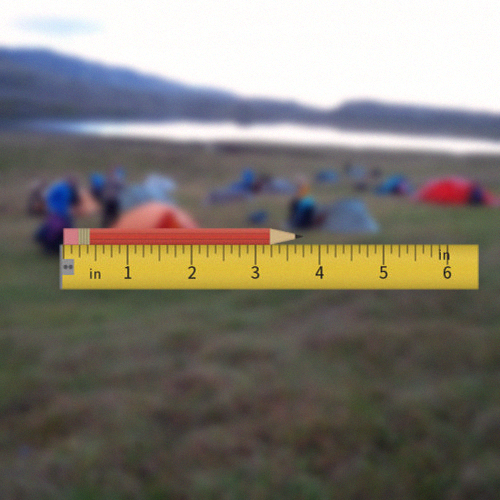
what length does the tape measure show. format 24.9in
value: 3.75in
